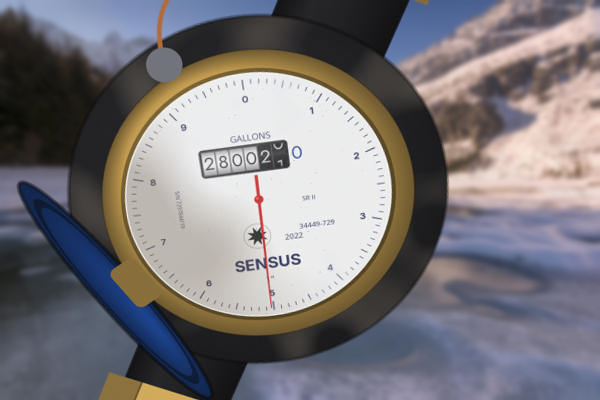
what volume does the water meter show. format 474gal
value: 2800205.0gal
